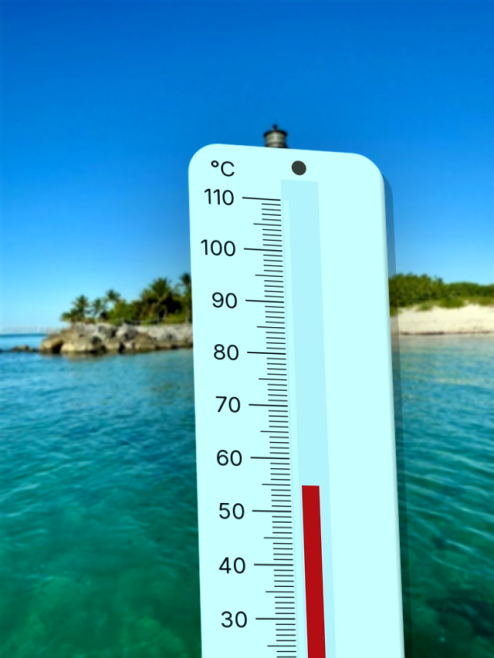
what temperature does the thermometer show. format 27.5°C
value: 55°C
